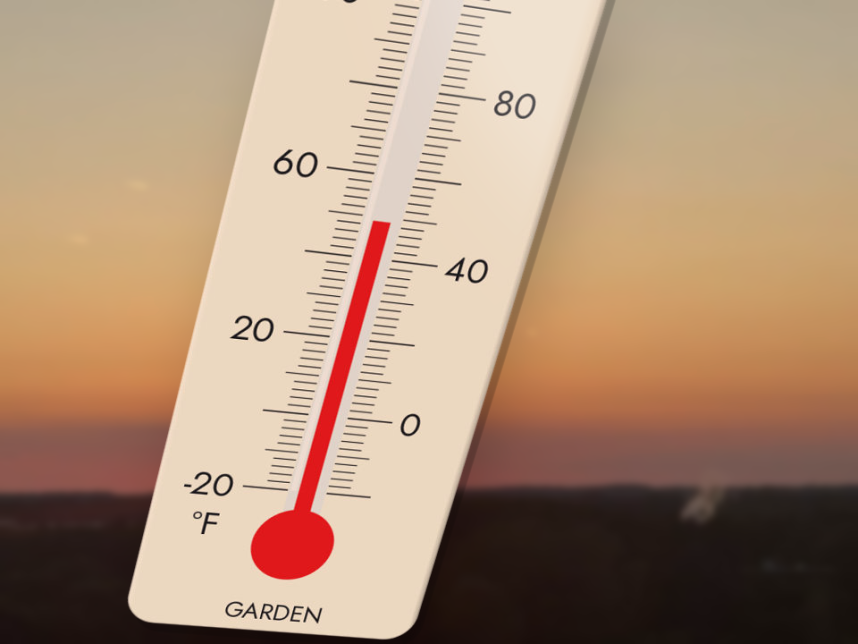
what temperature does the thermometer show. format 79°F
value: 49°F
